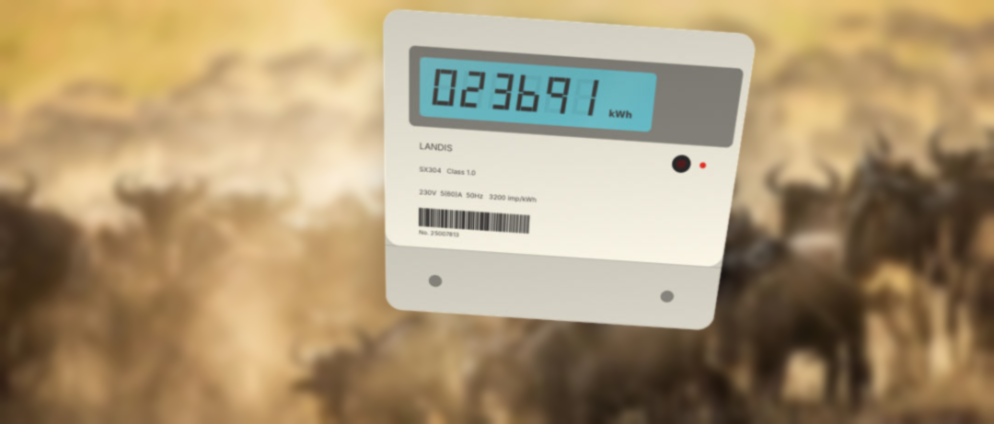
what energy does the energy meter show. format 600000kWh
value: 23691kWh
